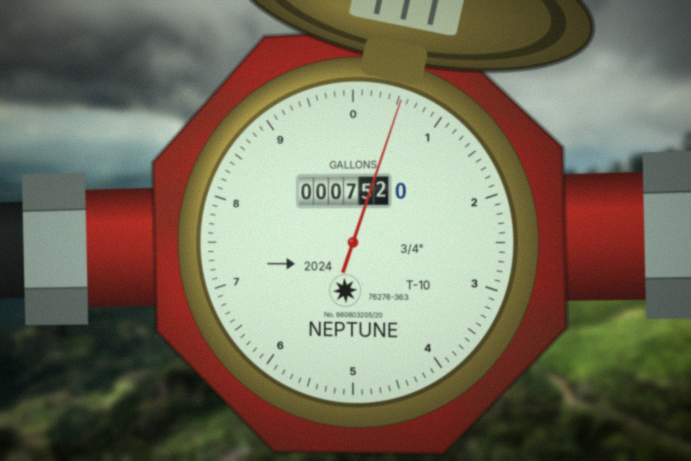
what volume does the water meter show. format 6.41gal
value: 7520.5gal
